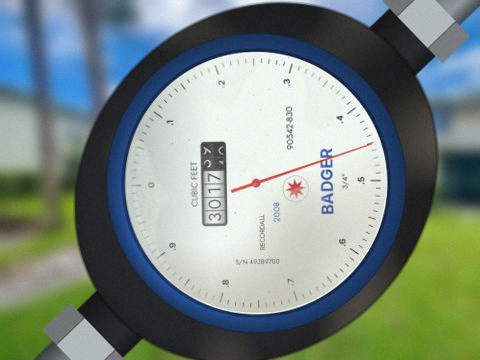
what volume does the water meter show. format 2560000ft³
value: 301739.45ft³
